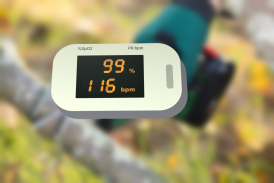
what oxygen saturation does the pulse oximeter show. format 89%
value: 99%
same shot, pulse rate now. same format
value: 116bpm
